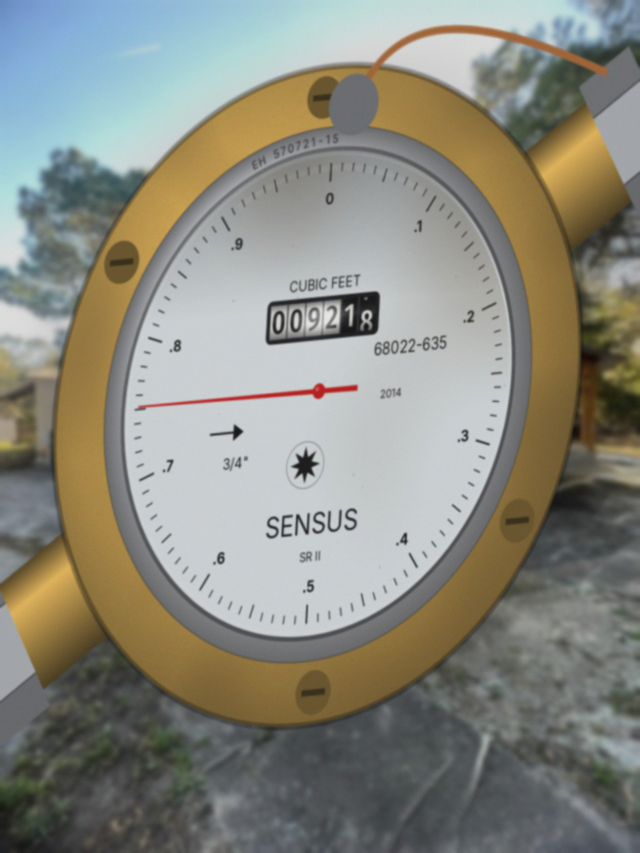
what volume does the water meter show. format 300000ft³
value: 9217.75ft³
